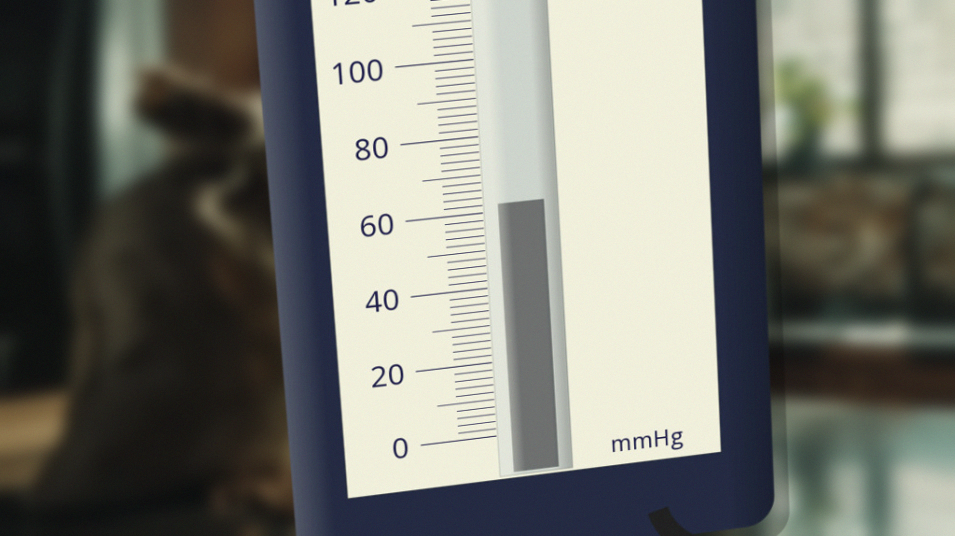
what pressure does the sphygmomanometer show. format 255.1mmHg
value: 62mmHg
